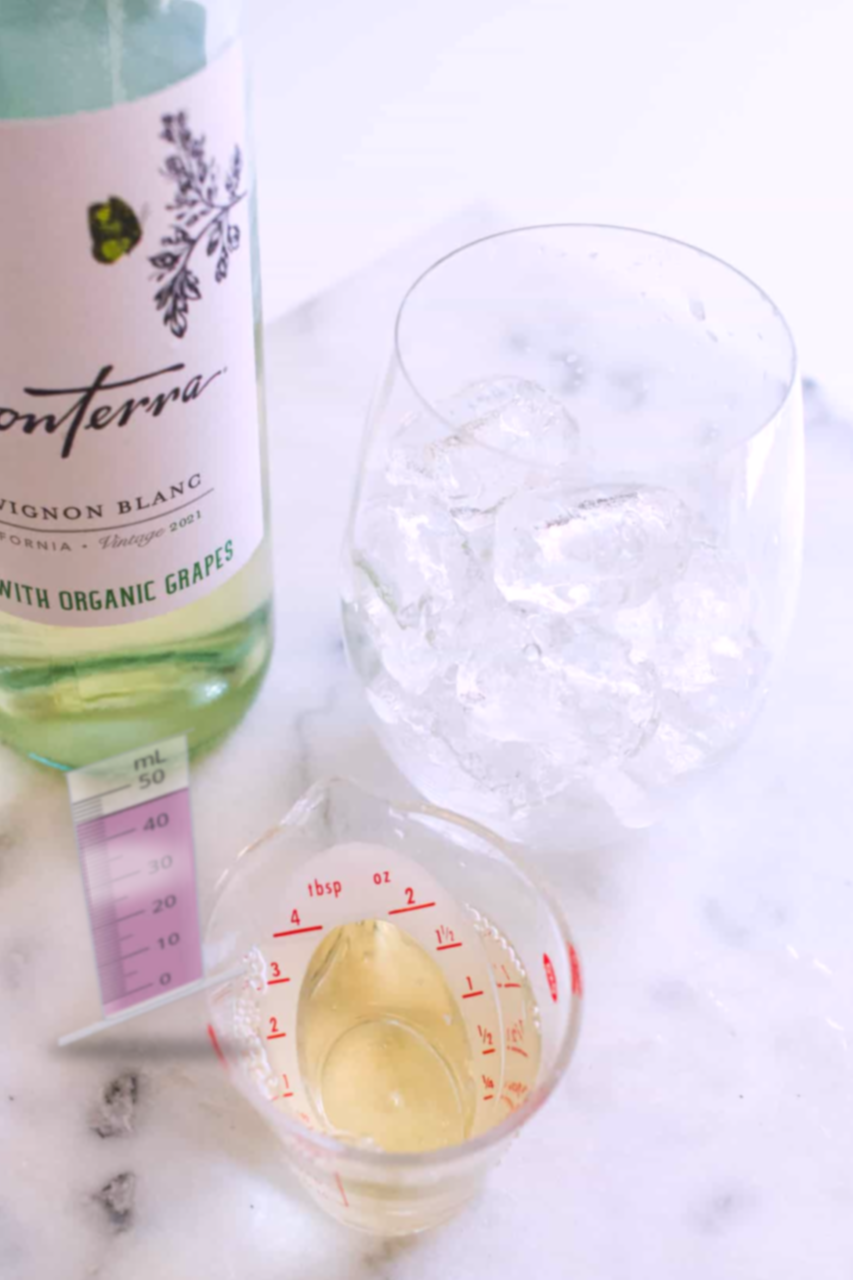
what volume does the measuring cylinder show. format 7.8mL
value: 45mL
